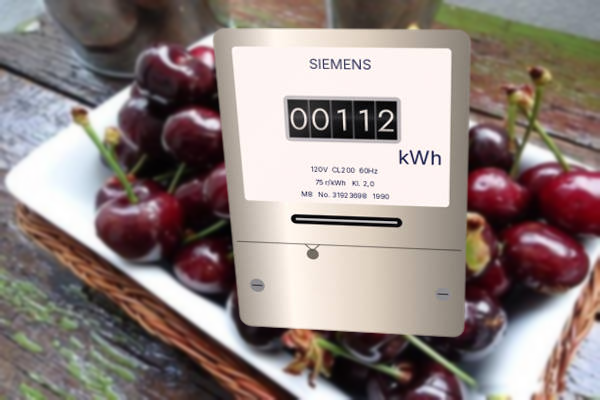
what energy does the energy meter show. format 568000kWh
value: 112kWh
